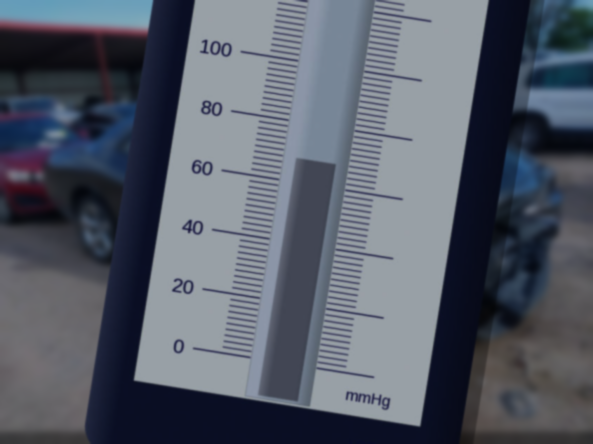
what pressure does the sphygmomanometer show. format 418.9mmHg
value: 68mmHg
